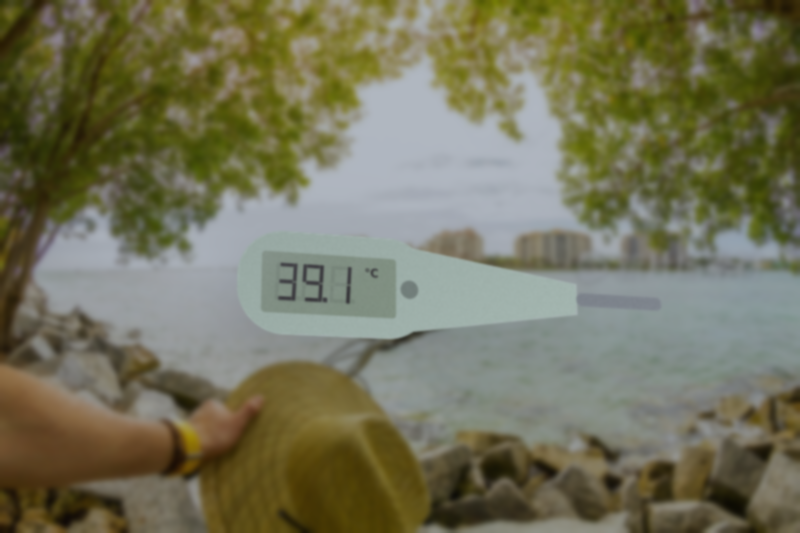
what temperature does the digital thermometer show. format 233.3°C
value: 39.1°C
